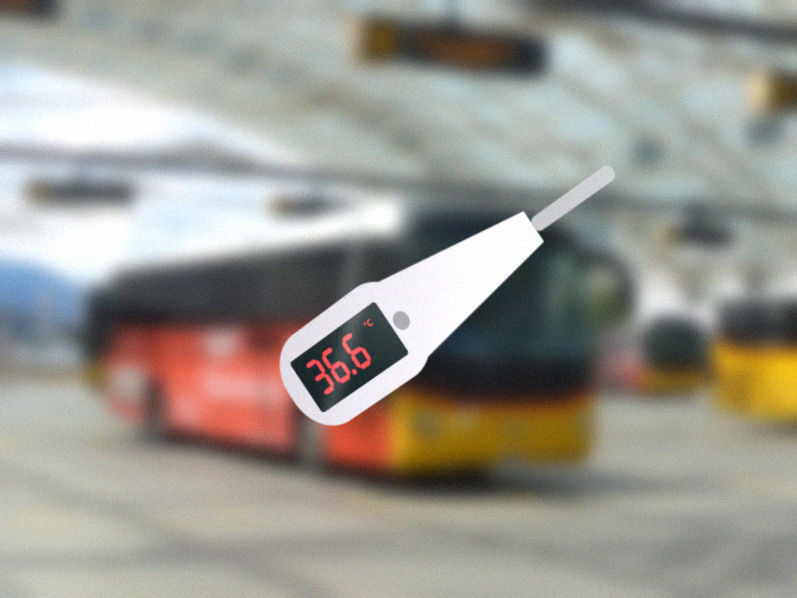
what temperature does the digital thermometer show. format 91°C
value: 36.6°C
